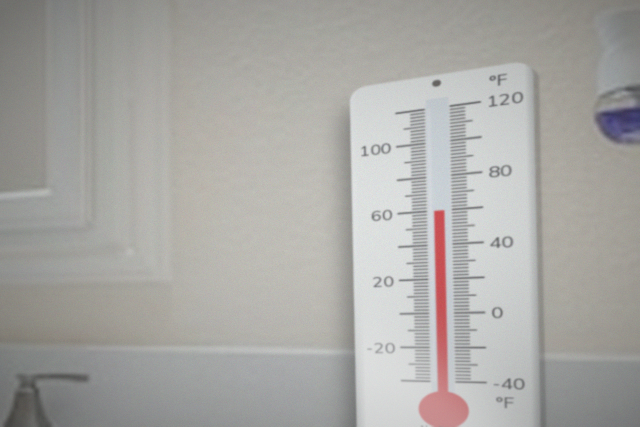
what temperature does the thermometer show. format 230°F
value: 60°F
